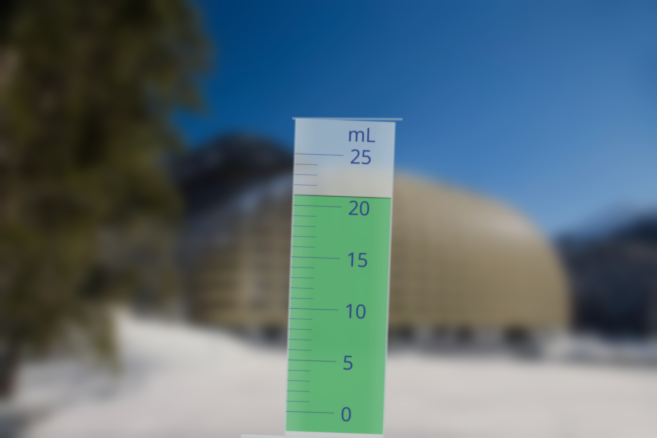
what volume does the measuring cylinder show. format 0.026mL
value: 21mL
